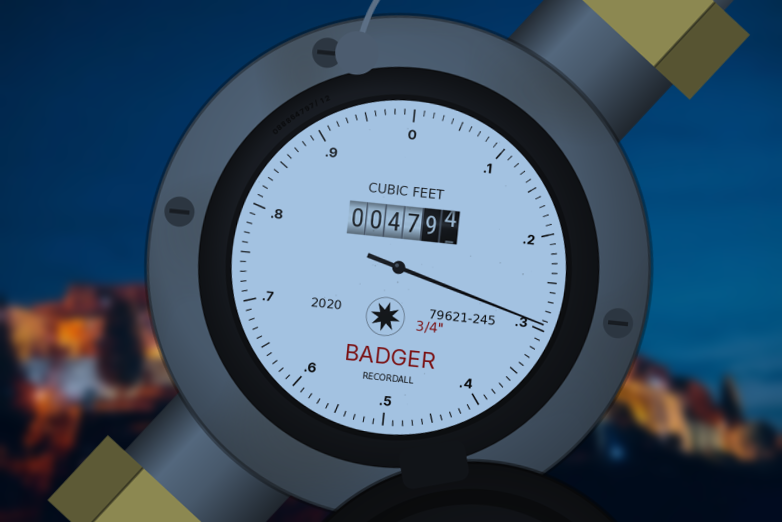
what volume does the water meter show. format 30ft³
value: 4794.29ft³
